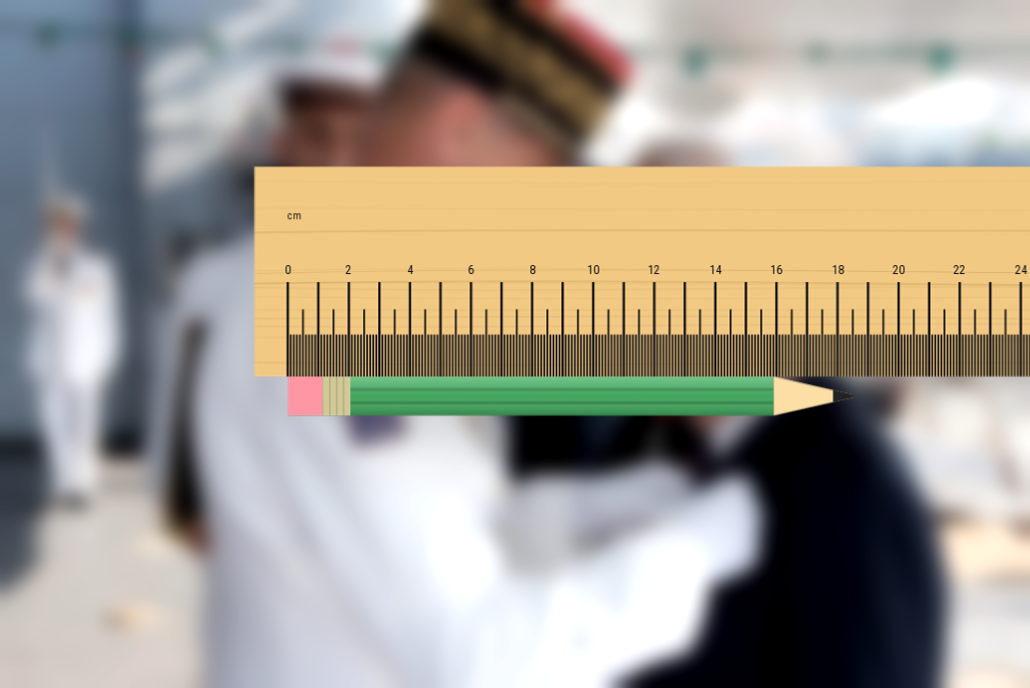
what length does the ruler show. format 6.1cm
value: 18.5cm
